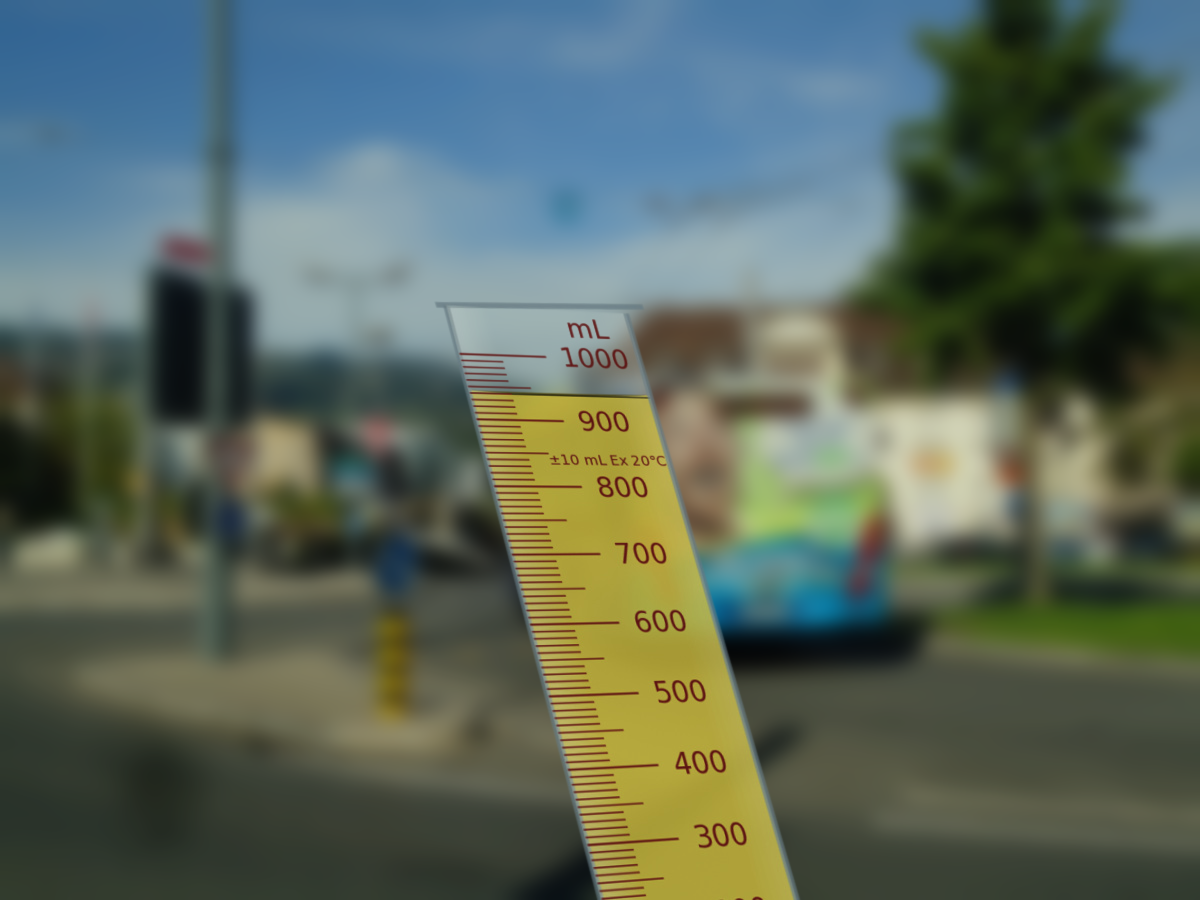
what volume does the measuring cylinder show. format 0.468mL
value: 940mL
